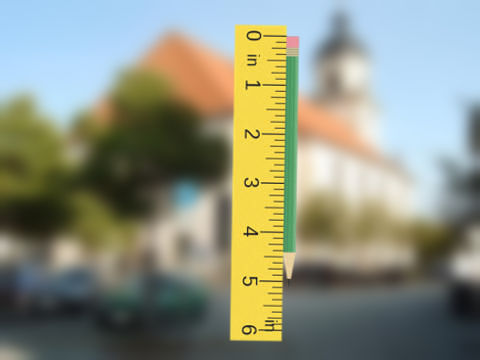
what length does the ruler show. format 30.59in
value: 5.125in
